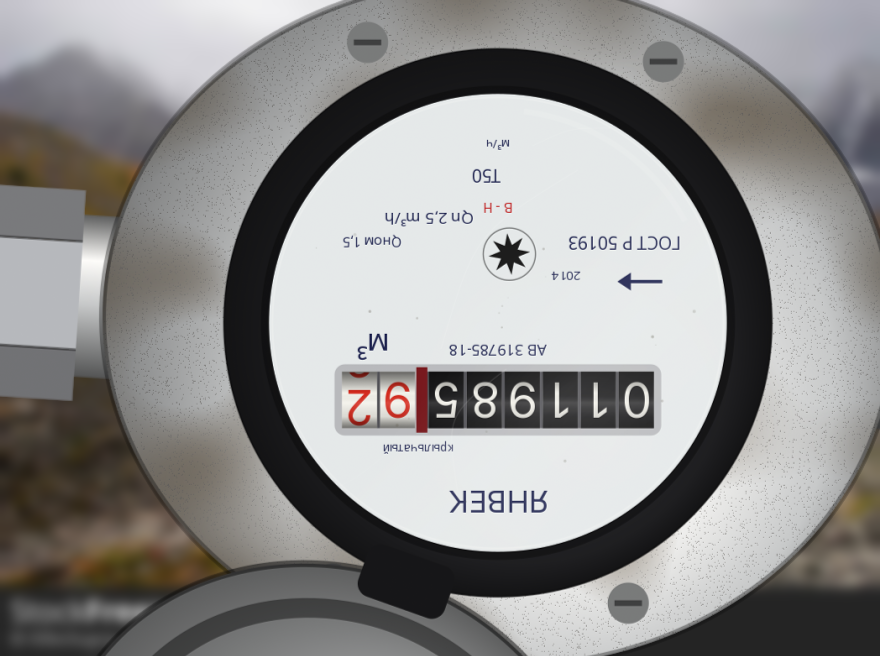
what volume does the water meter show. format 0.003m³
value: 11985.92m³
